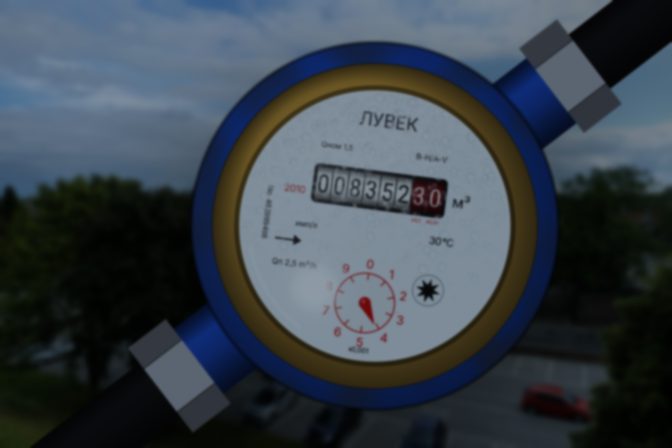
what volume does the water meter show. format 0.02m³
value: 8352.304m³
